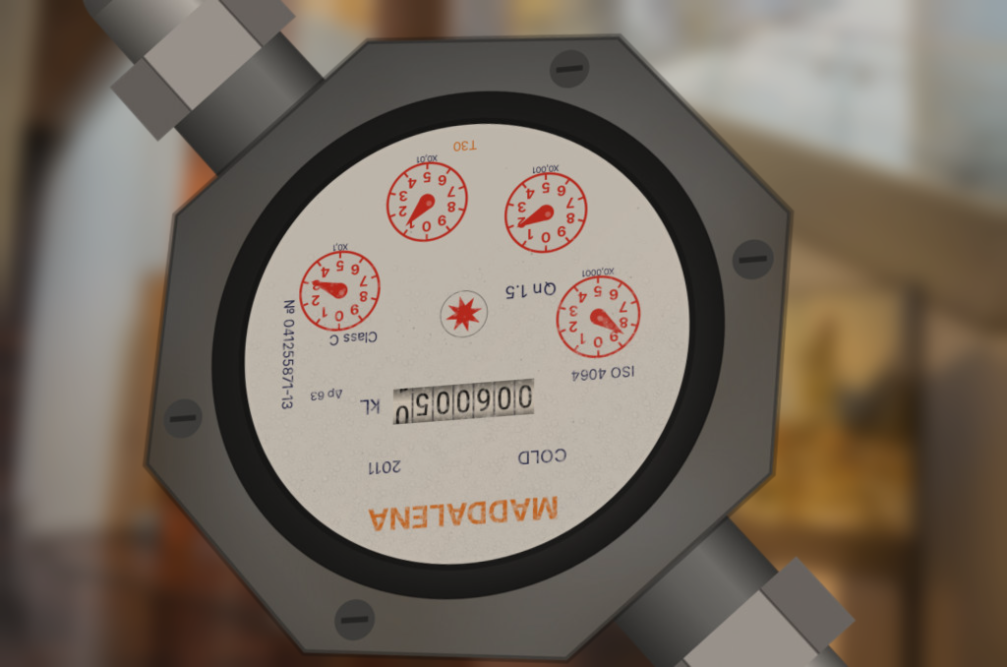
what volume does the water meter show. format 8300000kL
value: 60050.3118kL
